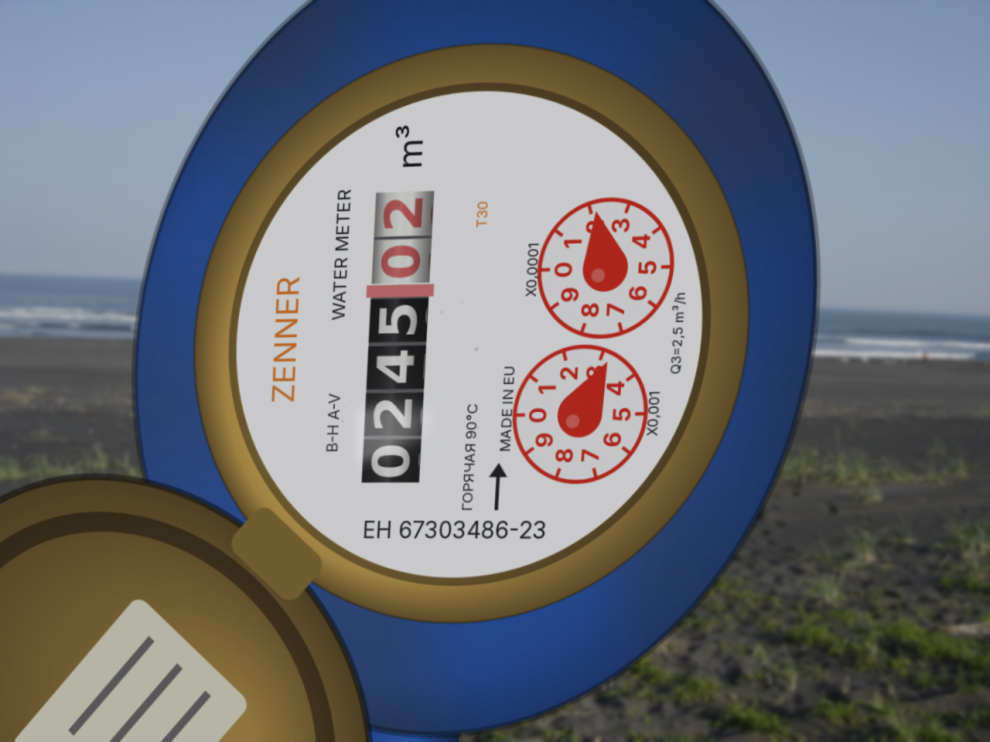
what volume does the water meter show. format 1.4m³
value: 245.0232m³
